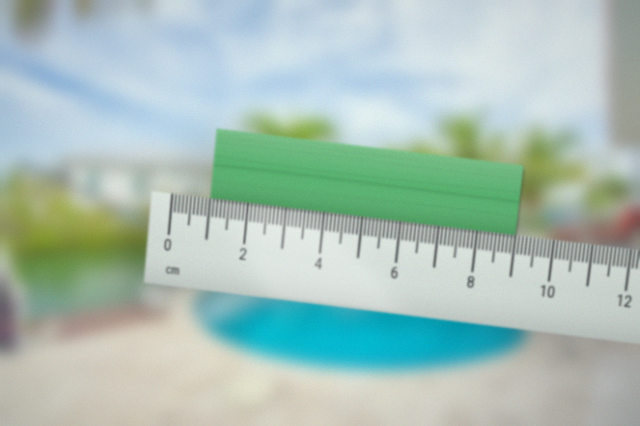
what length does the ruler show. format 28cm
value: 8cm
